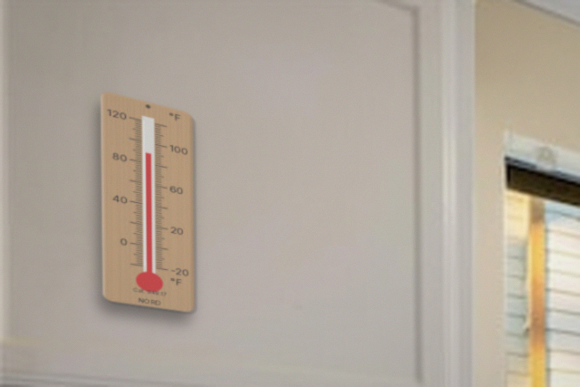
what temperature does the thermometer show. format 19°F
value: 90°F
